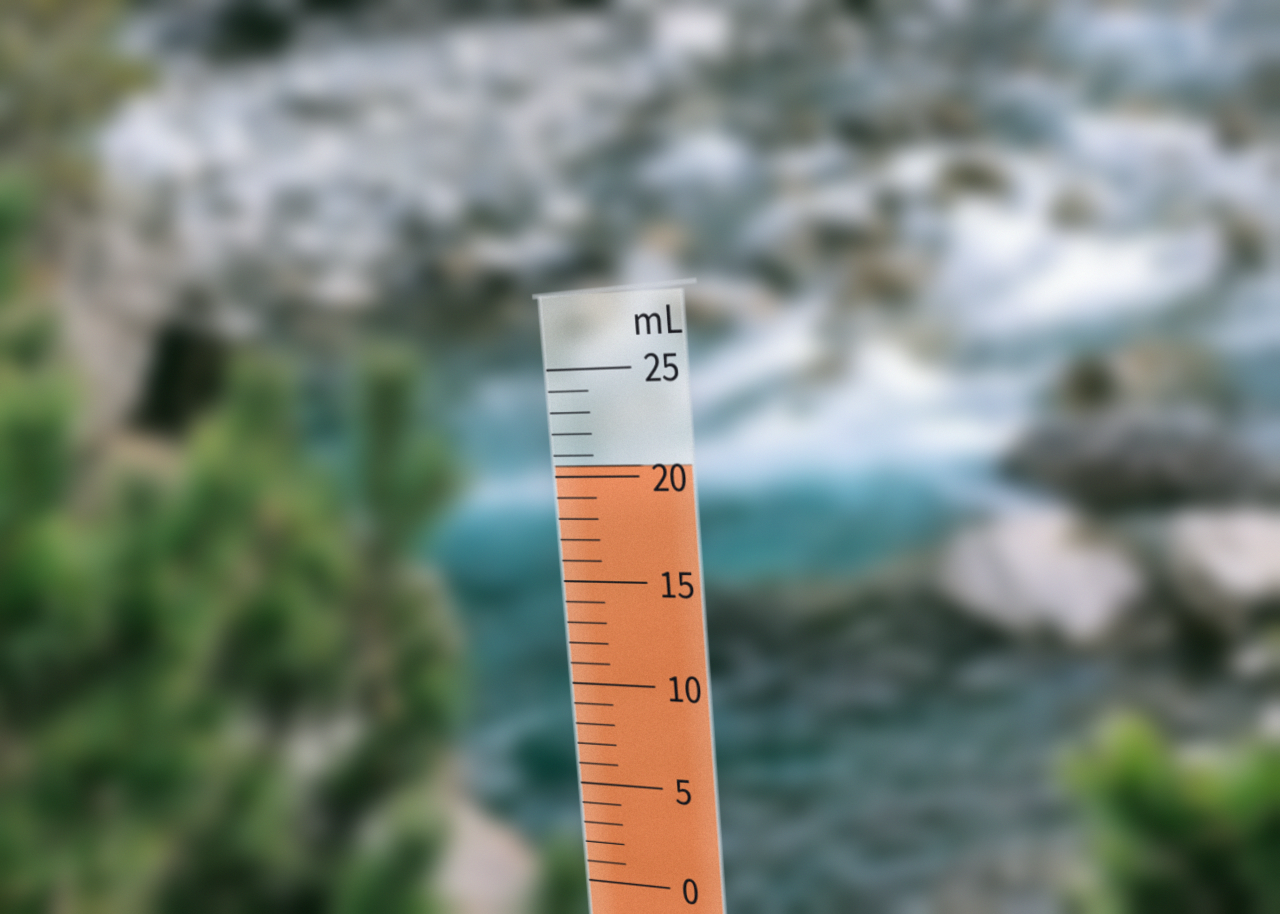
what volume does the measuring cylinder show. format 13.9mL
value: 20.5mL
